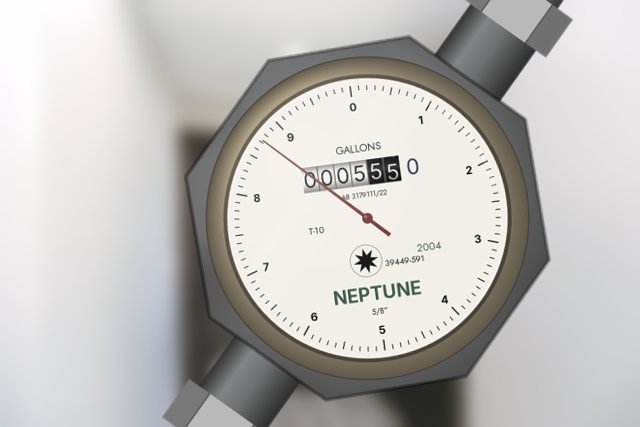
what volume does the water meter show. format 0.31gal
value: 5548.7gal
